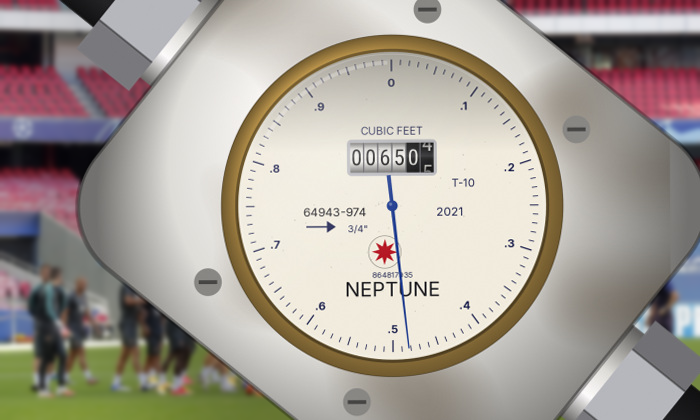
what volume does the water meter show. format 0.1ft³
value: 6504.48ft³
